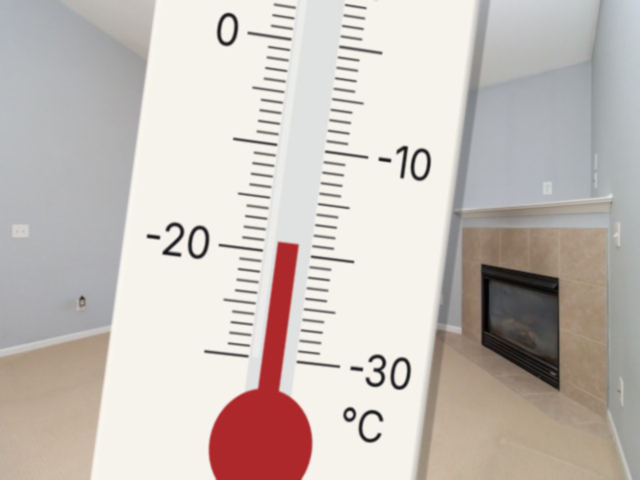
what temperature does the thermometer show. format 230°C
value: -19°C
